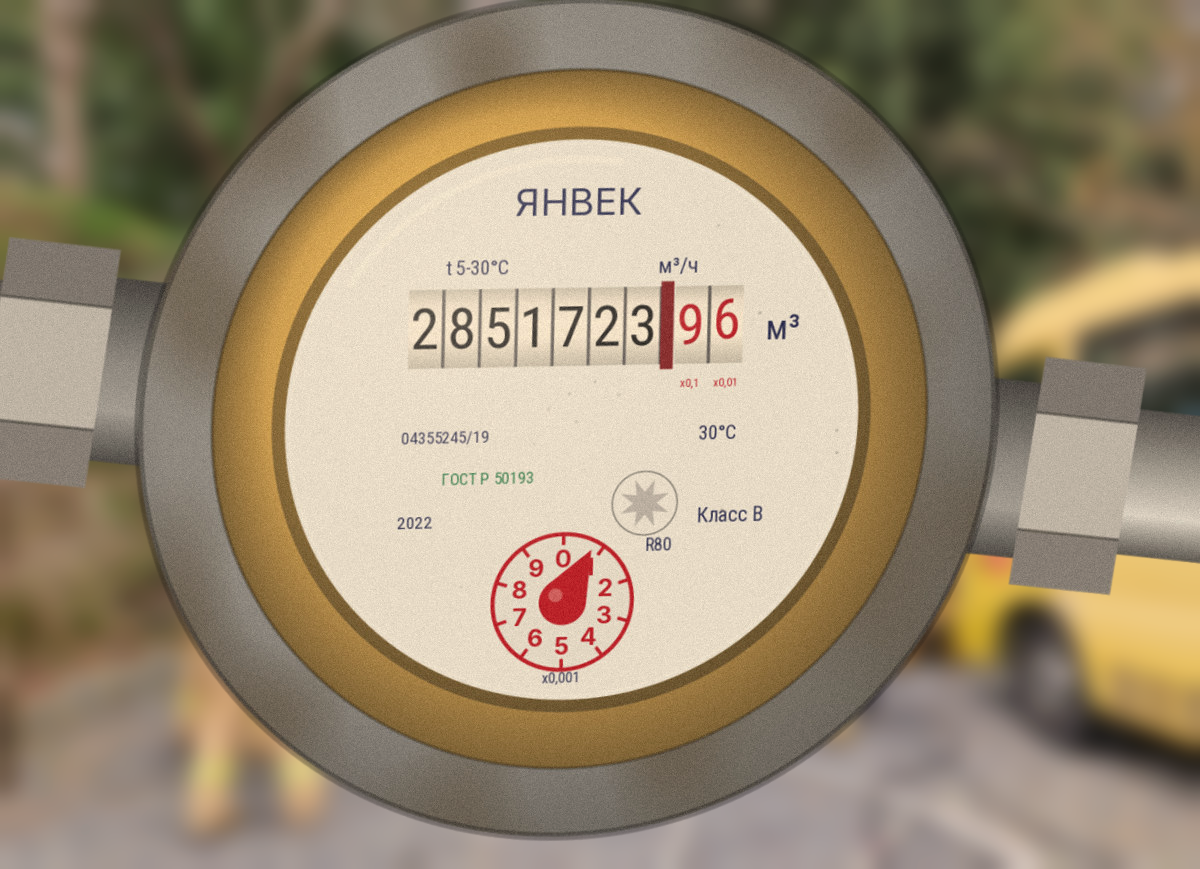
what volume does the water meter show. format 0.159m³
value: 2851723.960m³
